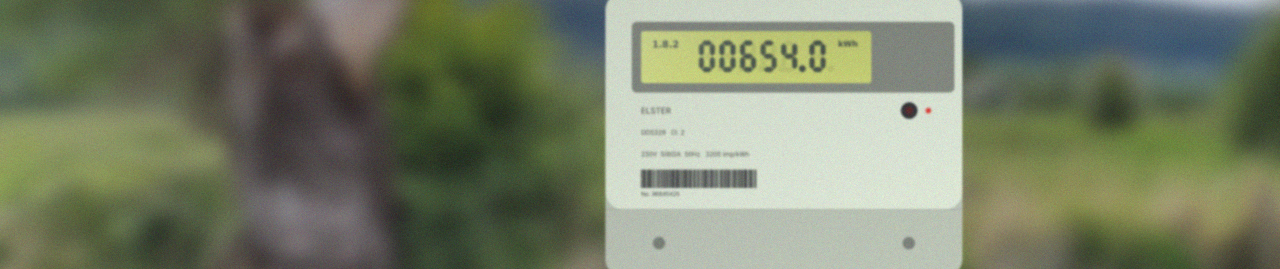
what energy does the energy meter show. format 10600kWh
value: 654.0kWh
